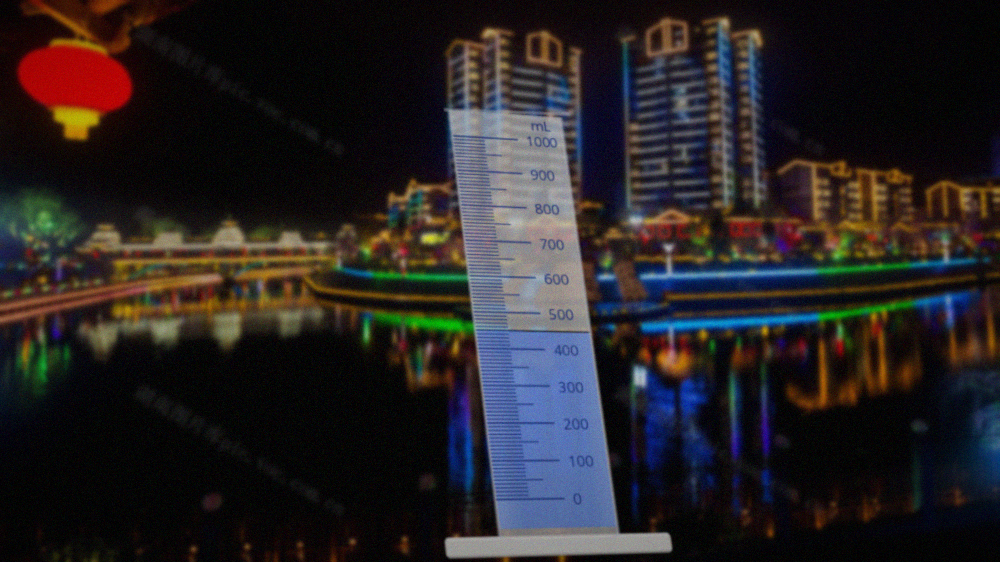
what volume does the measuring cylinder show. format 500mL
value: 450mL
